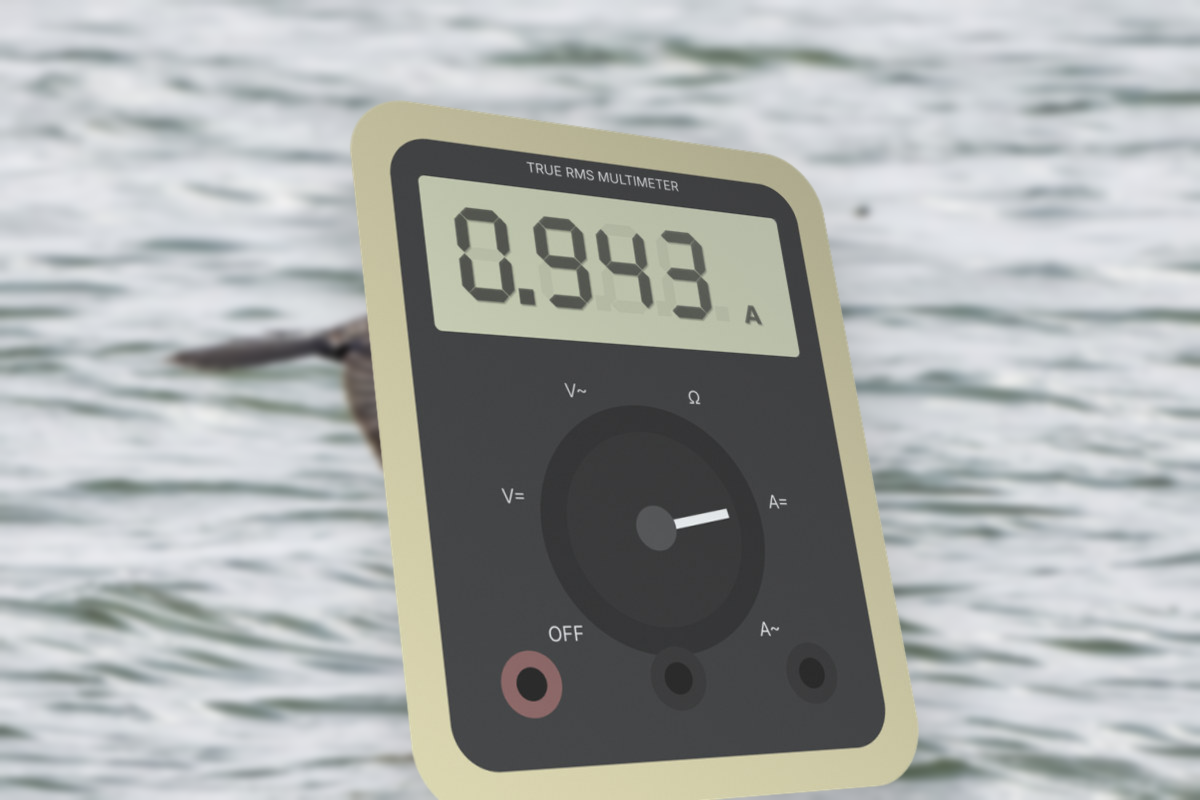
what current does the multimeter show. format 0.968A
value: 0.943A
